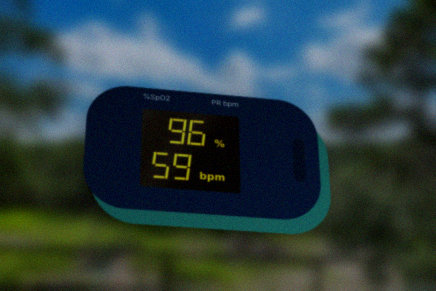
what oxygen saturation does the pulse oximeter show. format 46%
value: 96%
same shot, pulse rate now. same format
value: 59bpm
